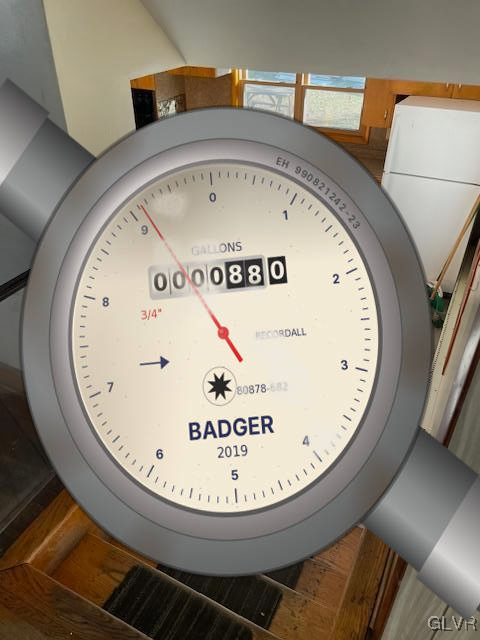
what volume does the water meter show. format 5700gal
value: 879.1gal
